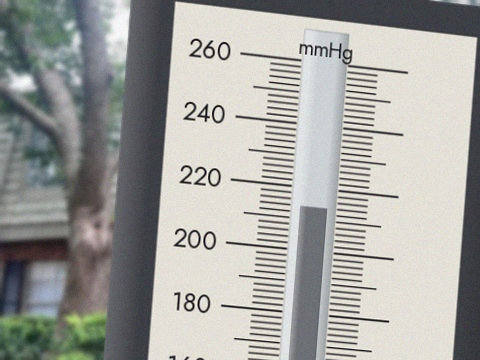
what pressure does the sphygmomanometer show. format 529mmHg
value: 214mmHg
